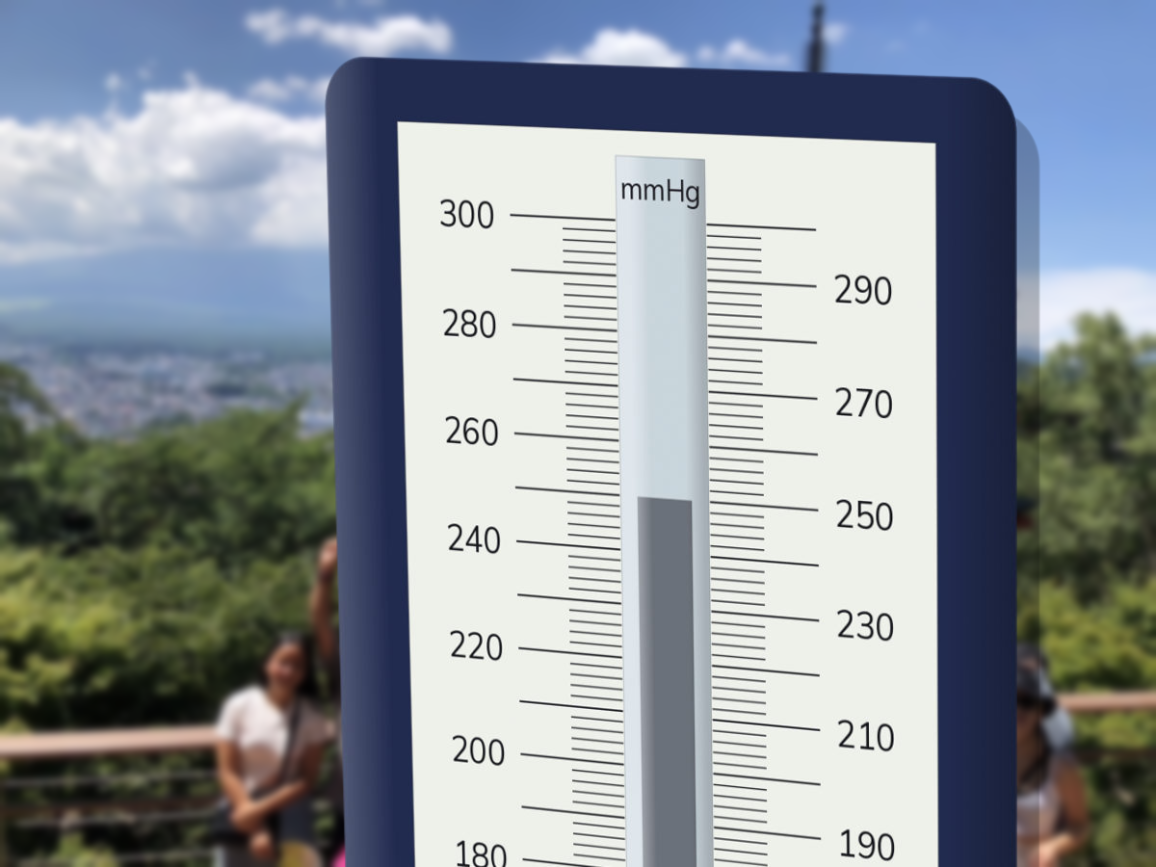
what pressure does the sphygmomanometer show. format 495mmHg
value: 250mmHg
